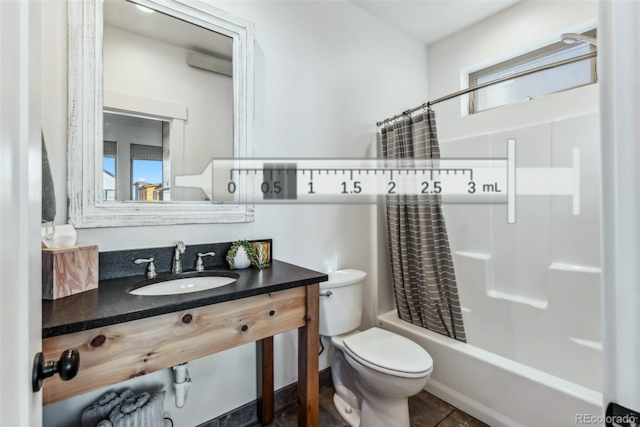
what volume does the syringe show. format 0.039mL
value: 0.4mL
